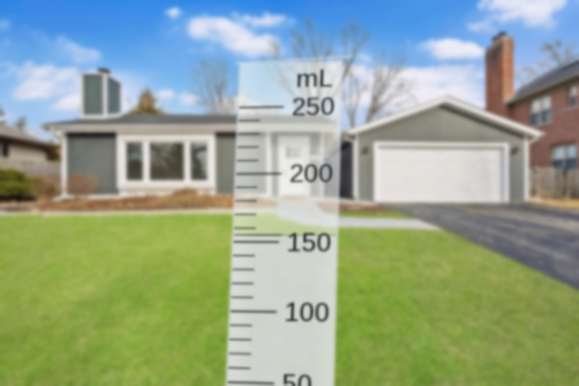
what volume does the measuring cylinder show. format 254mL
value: 155mL
